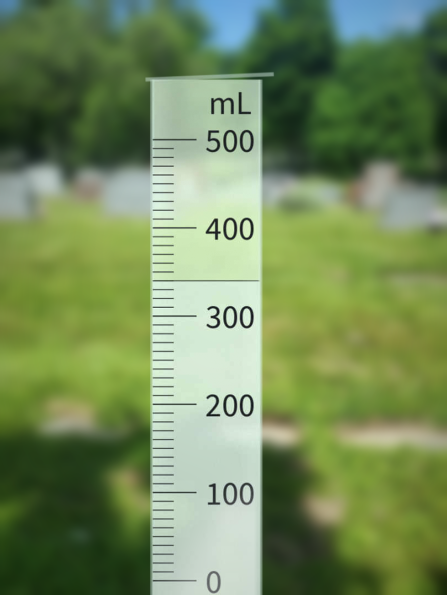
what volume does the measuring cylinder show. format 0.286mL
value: 340mL
